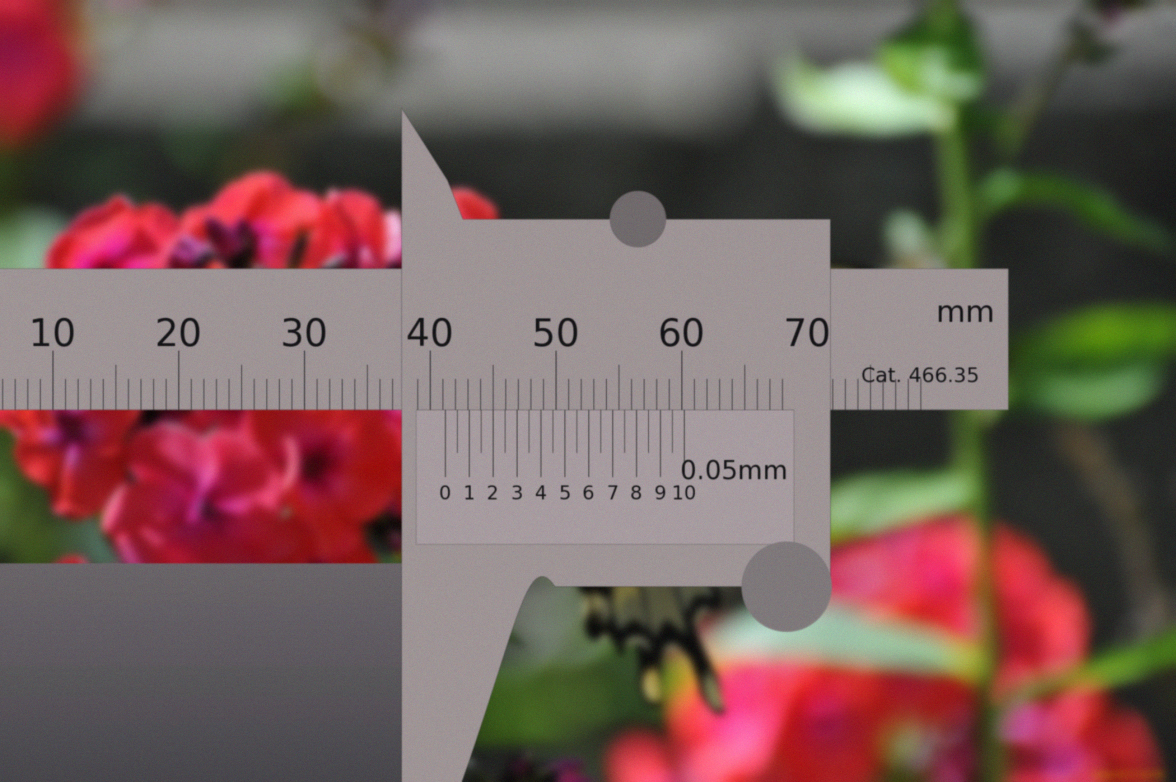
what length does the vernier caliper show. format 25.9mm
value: 41.2mm
